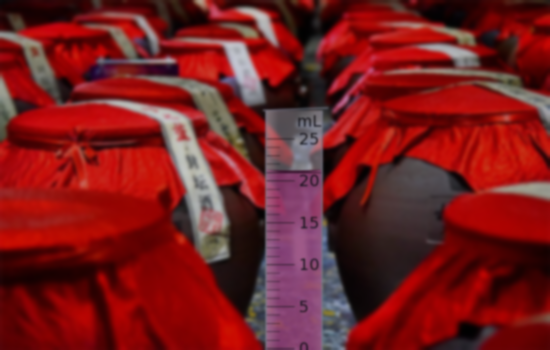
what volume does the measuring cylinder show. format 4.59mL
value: 21mL
